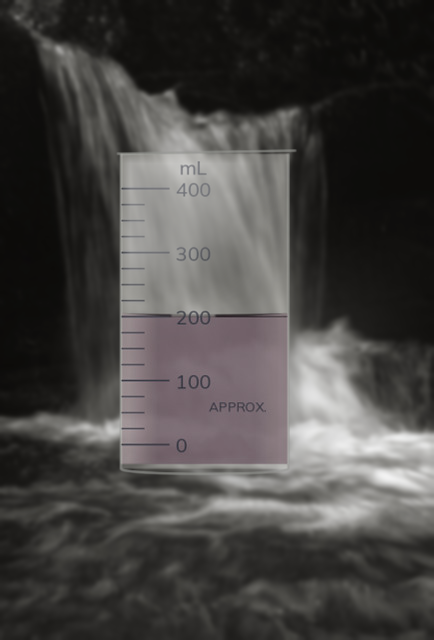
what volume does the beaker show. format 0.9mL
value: 200mL
